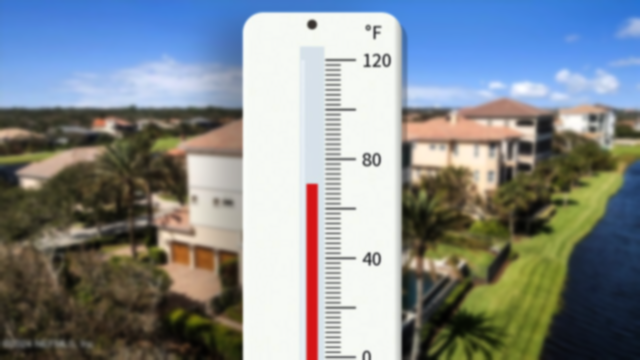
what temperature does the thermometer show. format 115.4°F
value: 70°F
